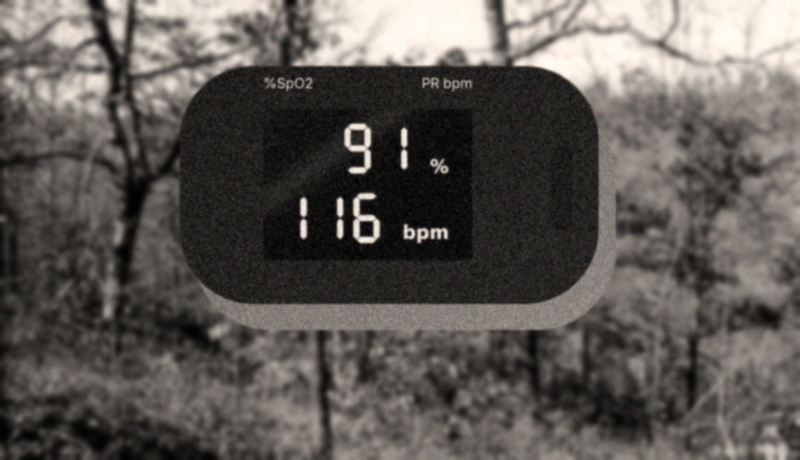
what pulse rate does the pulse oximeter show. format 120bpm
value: 116bpm
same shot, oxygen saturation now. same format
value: 91%
